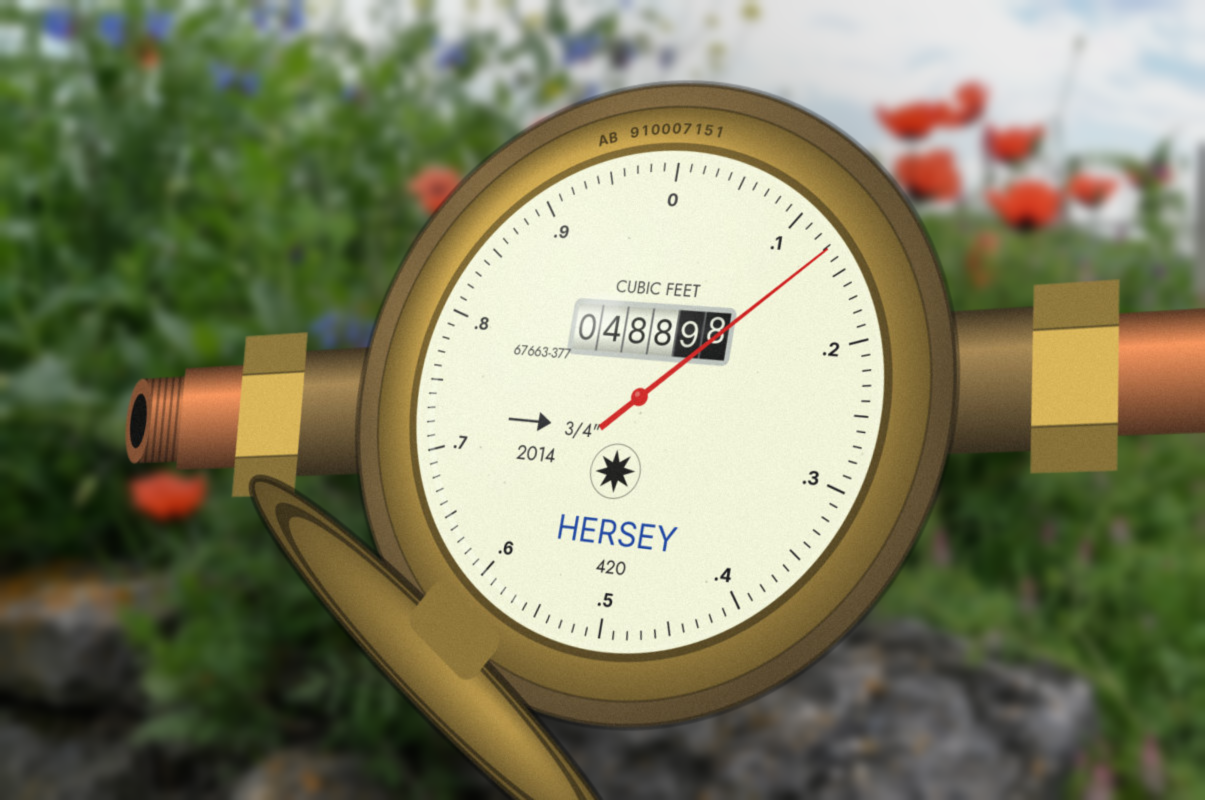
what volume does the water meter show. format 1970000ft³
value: 48898.13ft³
